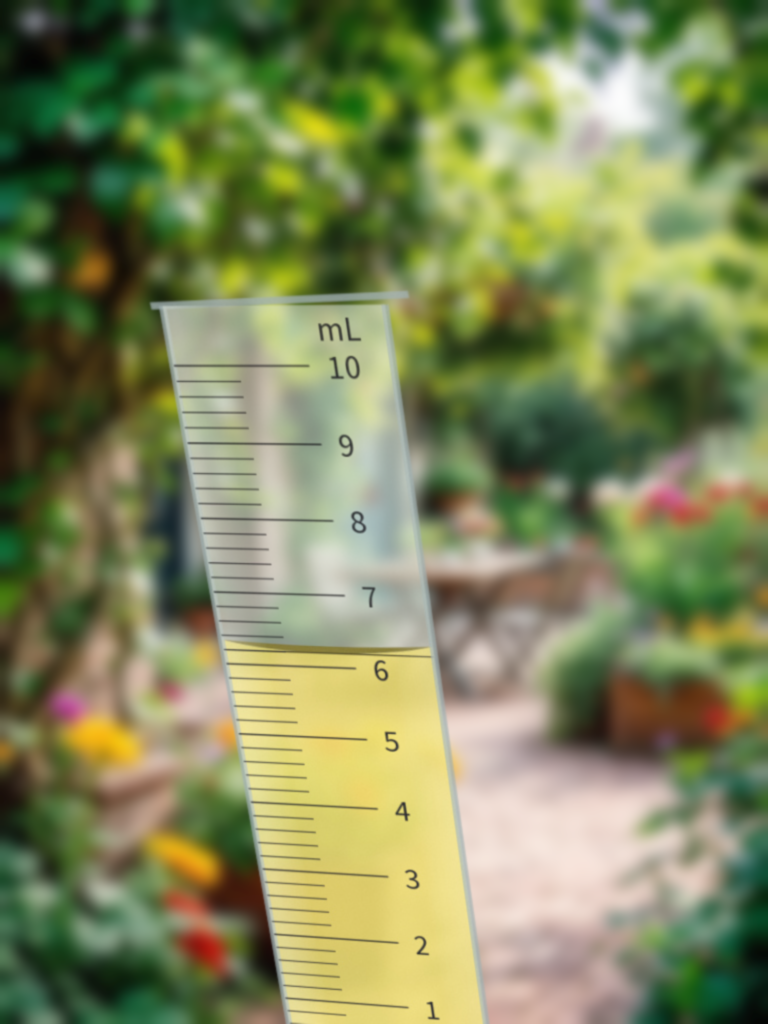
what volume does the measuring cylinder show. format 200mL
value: 6.2mL
